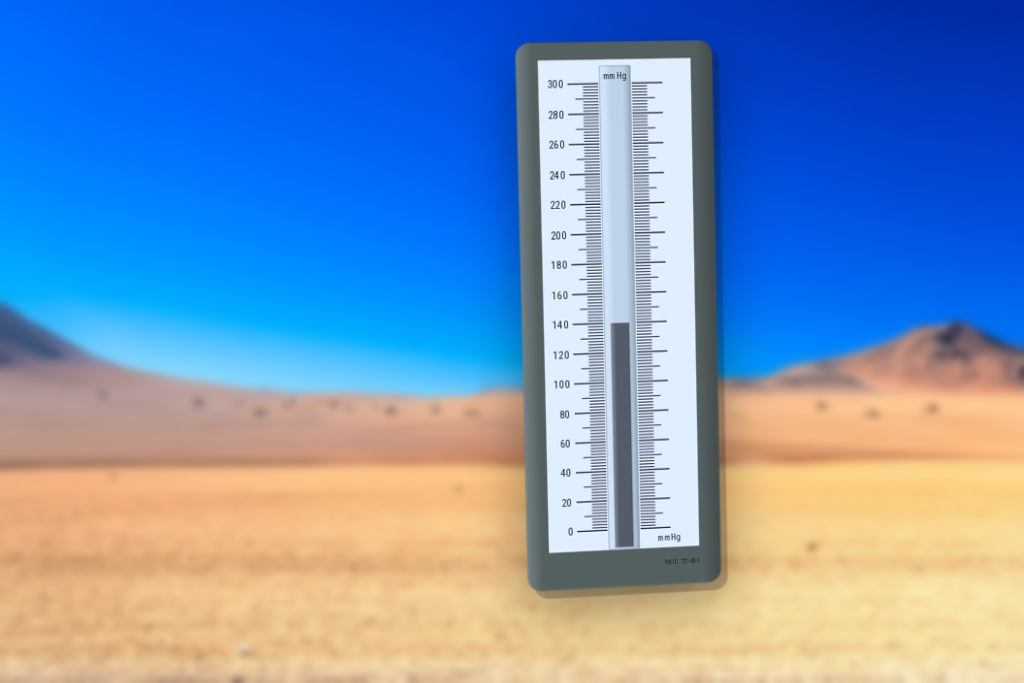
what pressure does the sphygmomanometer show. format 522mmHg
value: 140mmHg
